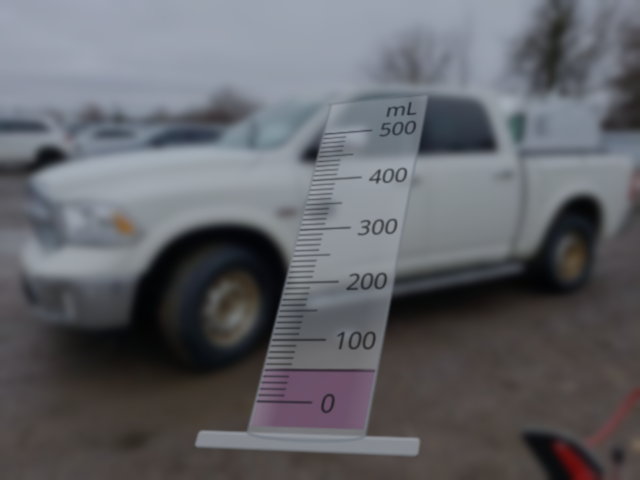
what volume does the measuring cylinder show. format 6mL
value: 50mL
